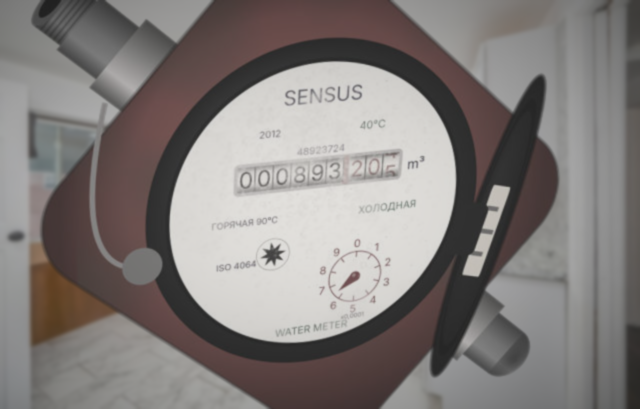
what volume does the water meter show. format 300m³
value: 893.2046m³
